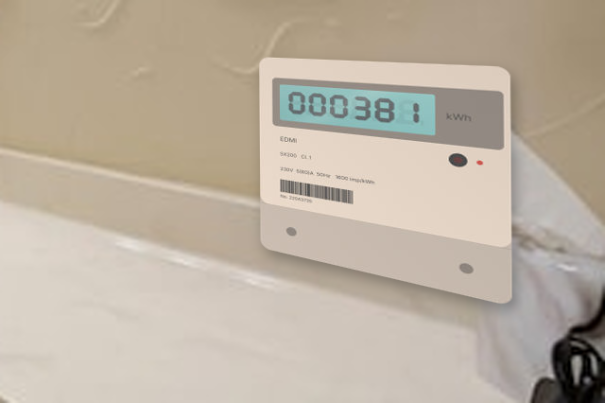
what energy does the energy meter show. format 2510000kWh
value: 381kWh
